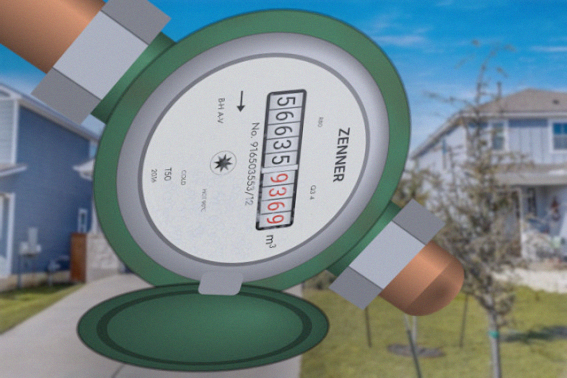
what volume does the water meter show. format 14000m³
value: 56635.9369m³
